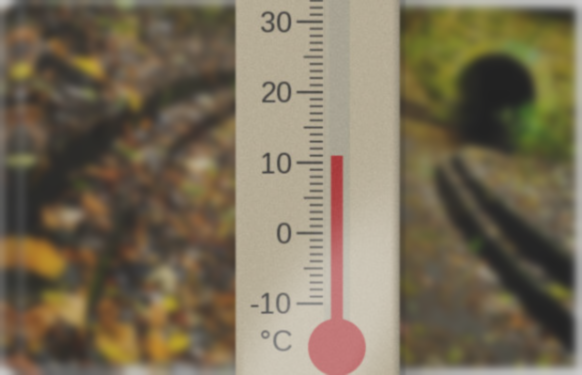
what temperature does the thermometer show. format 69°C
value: 11°C
